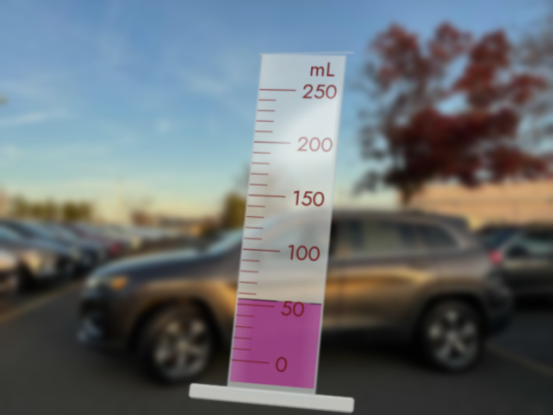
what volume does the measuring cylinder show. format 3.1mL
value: 55mL
